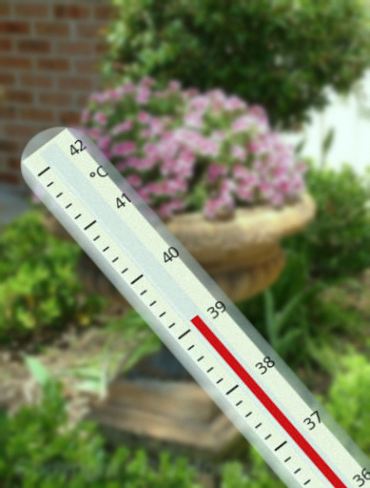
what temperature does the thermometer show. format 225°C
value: 39.1°C
